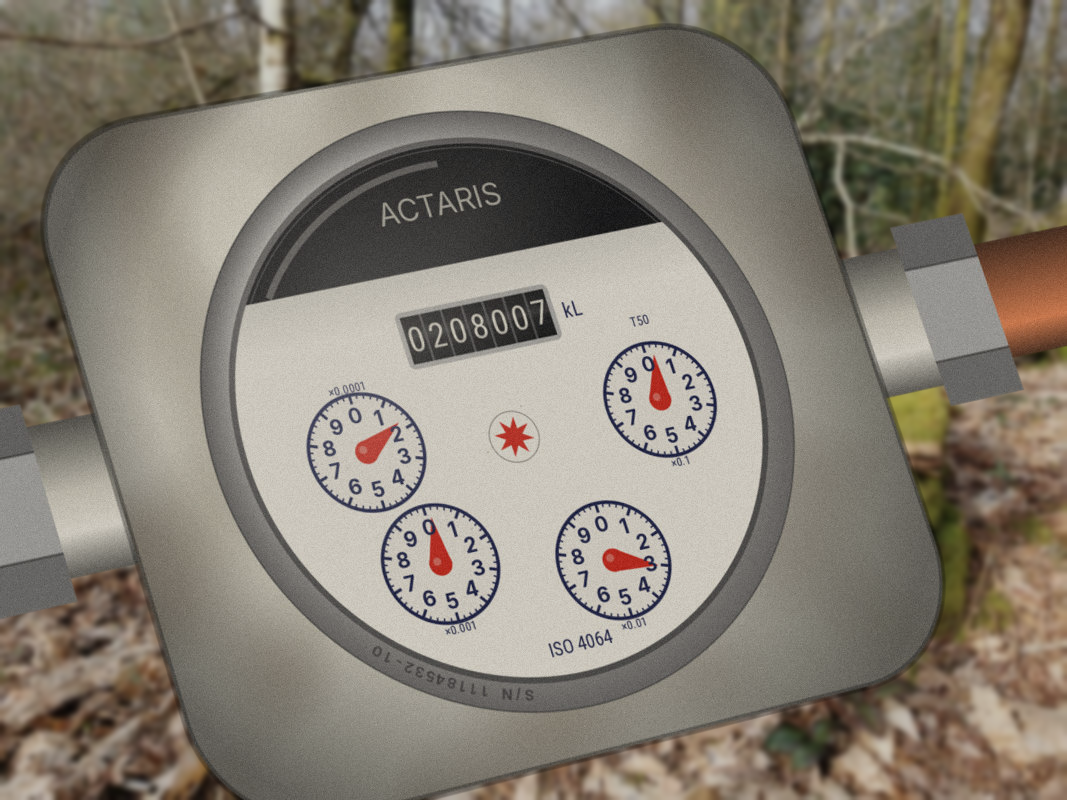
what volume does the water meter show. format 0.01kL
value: 208007.0301kL
